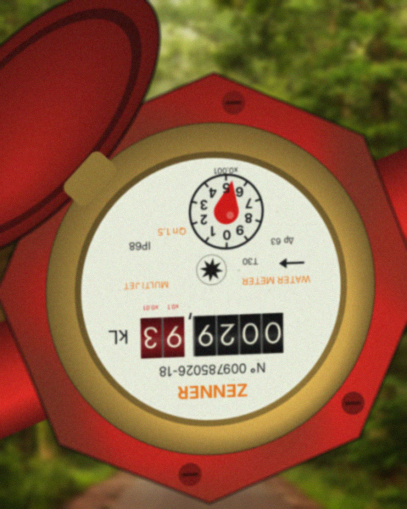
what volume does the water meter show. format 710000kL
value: 29.935kL
